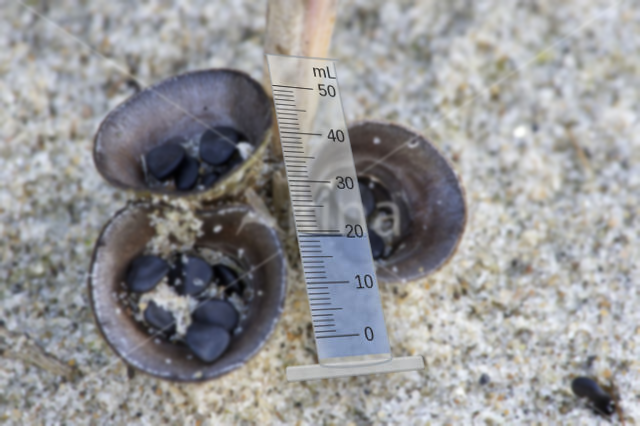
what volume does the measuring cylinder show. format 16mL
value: 19mL
